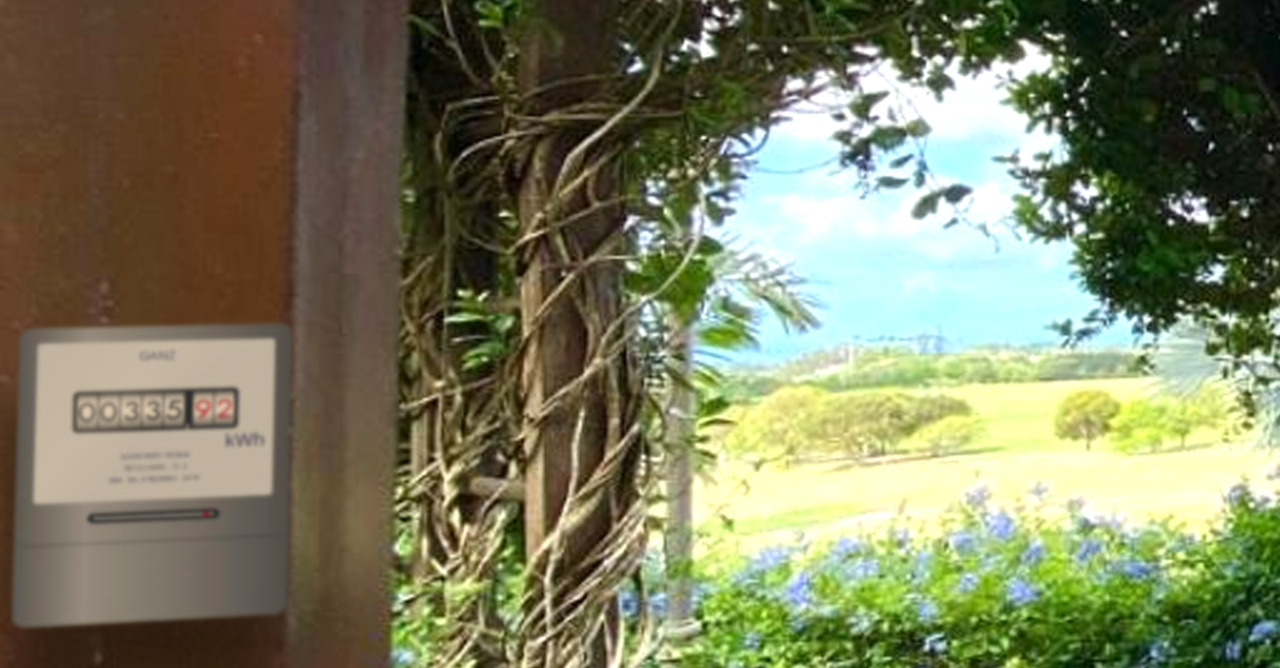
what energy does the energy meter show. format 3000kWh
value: 335.92kWh
